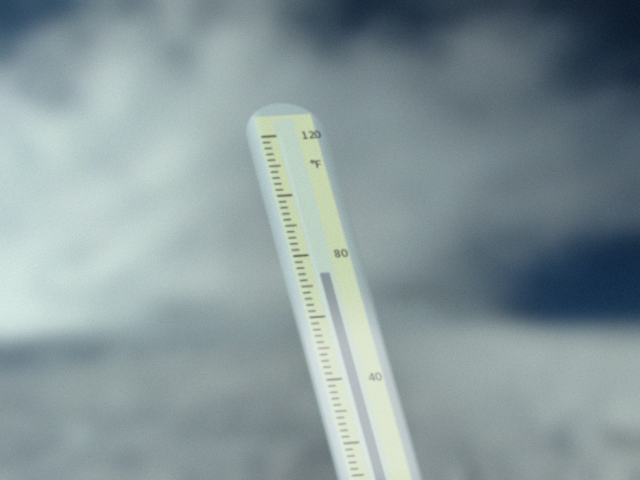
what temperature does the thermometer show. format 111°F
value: 74°F
